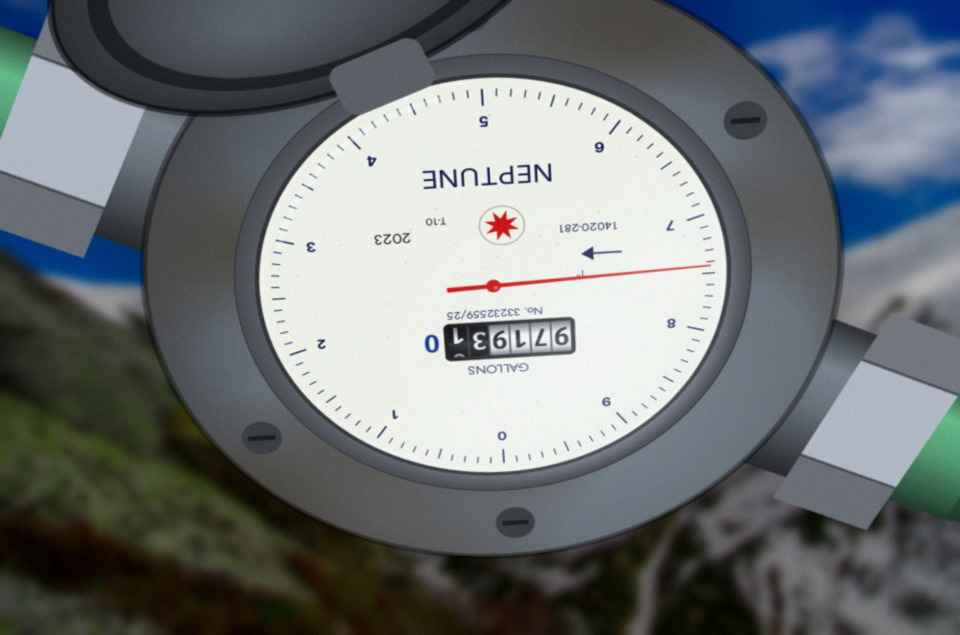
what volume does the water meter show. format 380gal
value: 9719307.4gal
